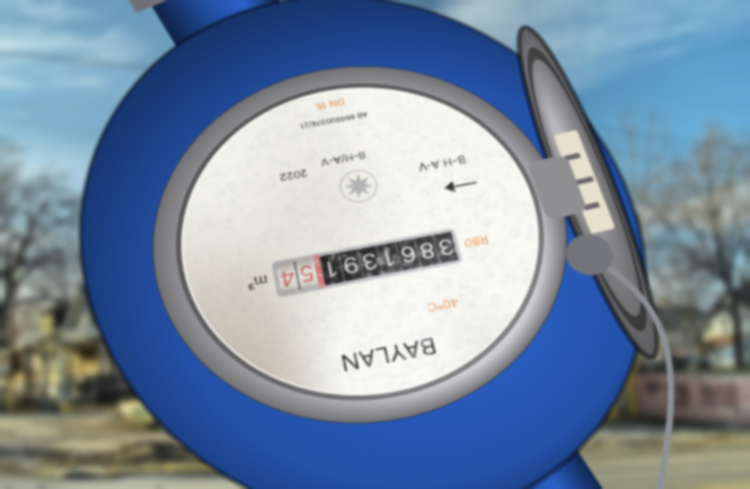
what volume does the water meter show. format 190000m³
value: 3861391.54m³
